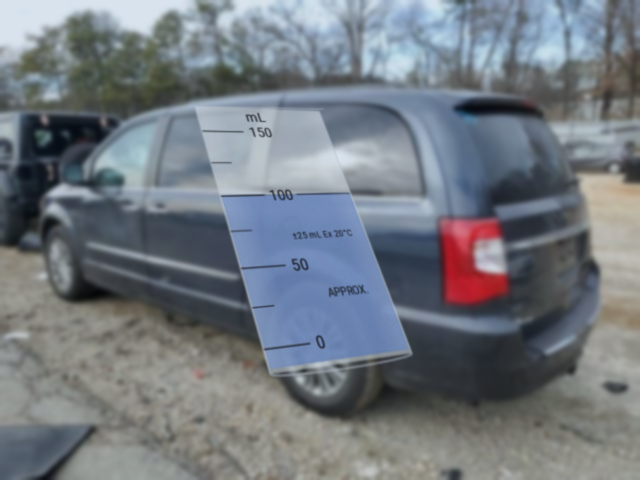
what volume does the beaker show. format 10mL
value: 100mL
